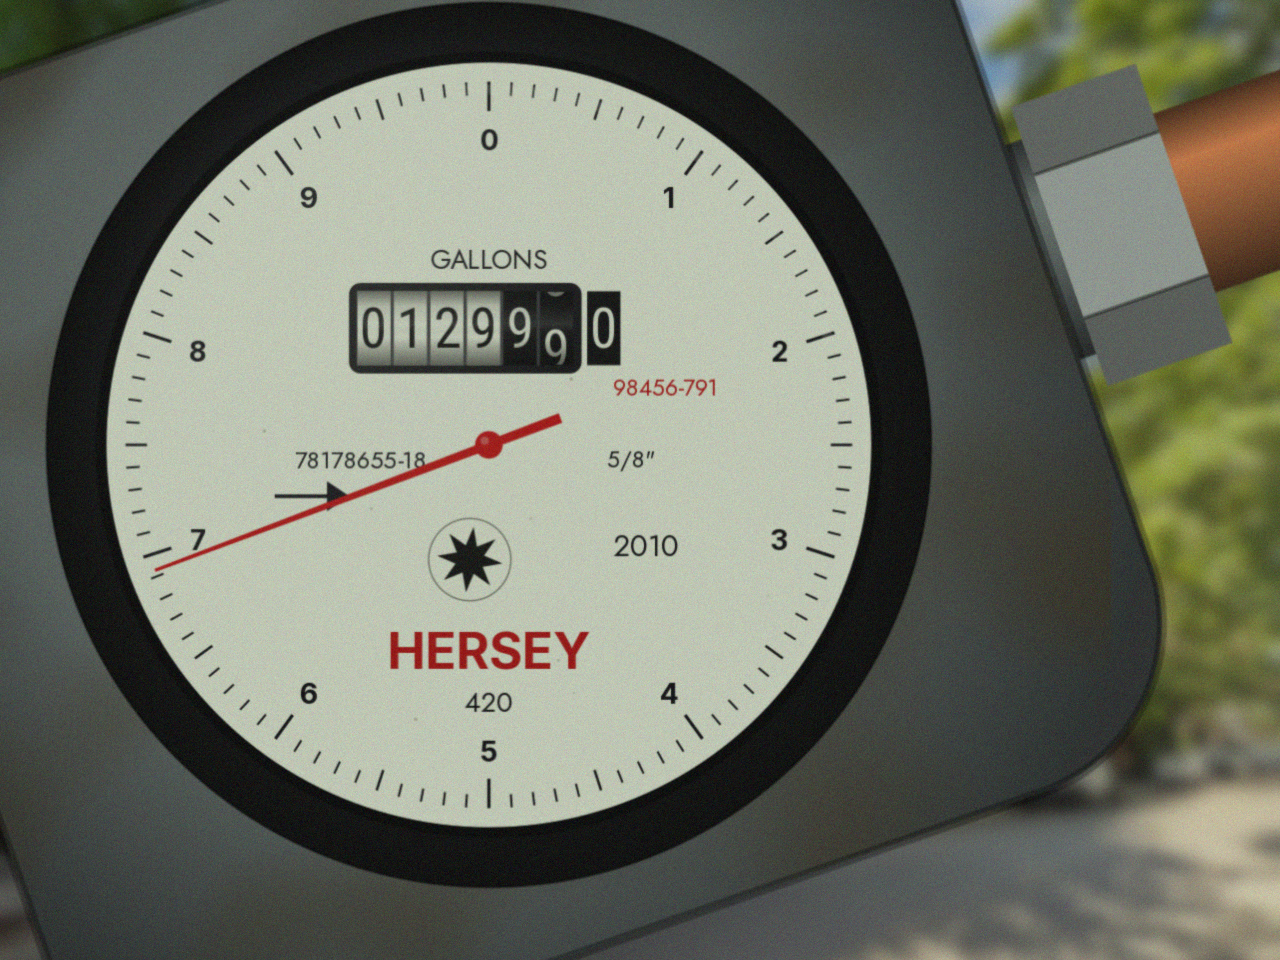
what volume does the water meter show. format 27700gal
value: 129986.9gal
